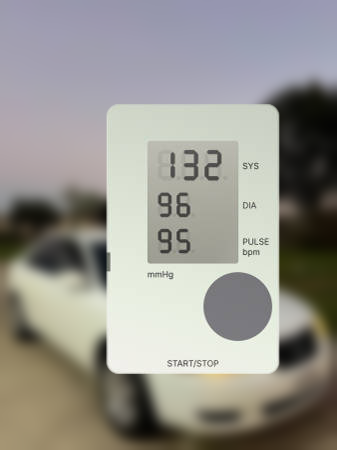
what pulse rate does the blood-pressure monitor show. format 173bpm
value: 95bpm
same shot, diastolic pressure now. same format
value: 96mmHg
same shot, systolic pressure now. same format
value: 132mmHg
